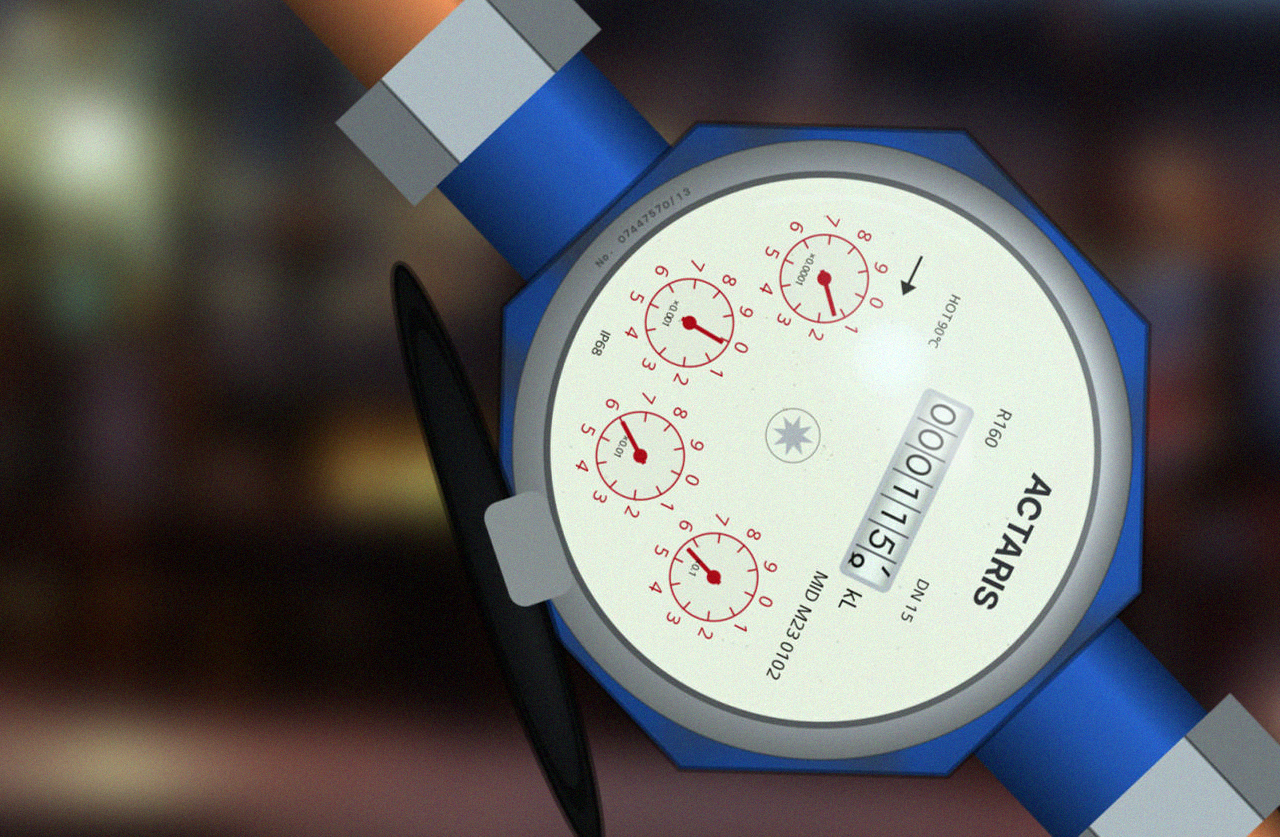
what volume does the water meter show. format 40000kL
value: 1157.5601kL
